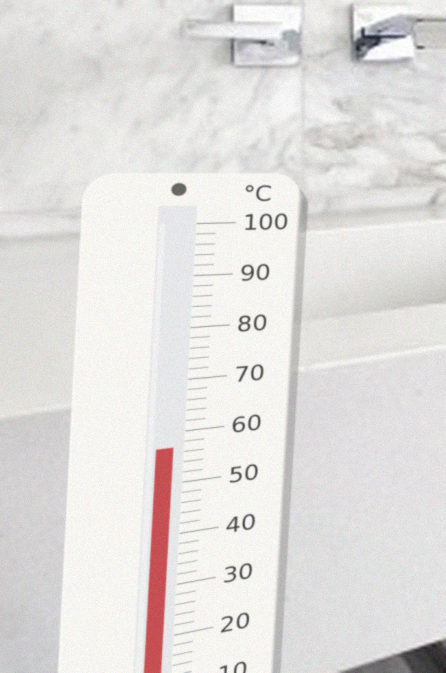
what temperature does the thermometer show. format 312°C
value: 57°C
